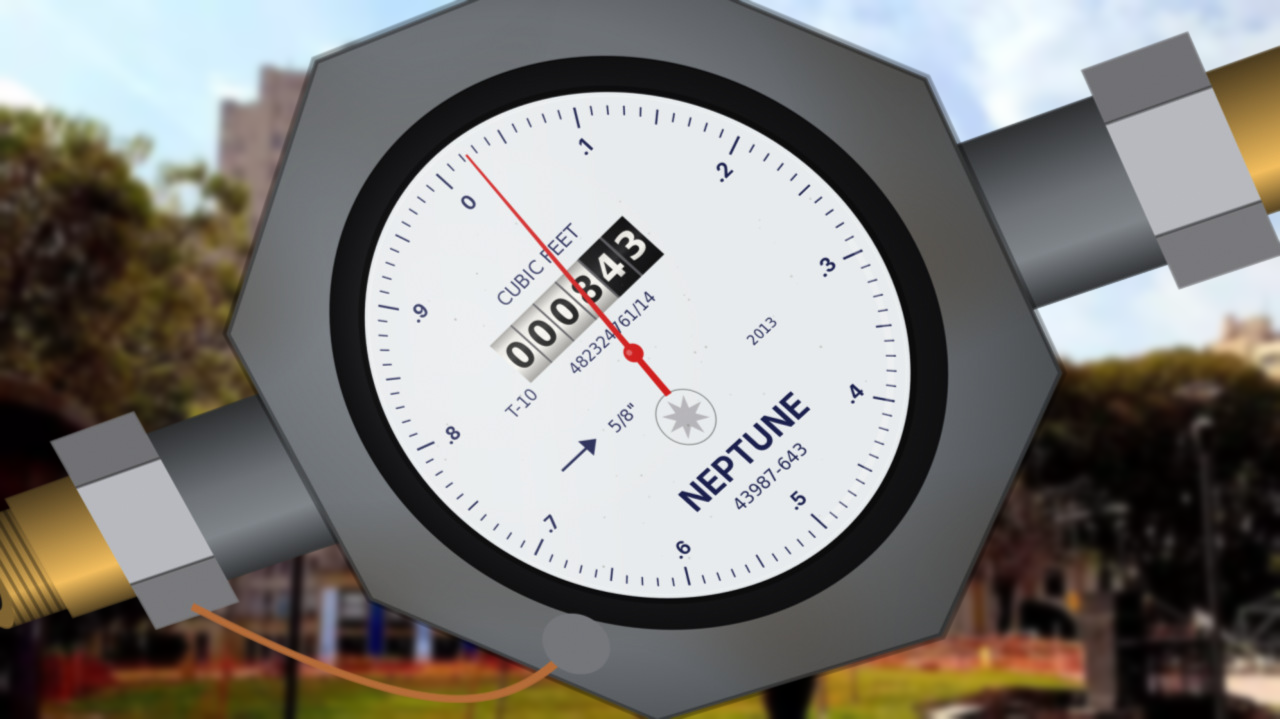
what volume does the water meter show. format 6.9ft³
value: 843.02ft³
